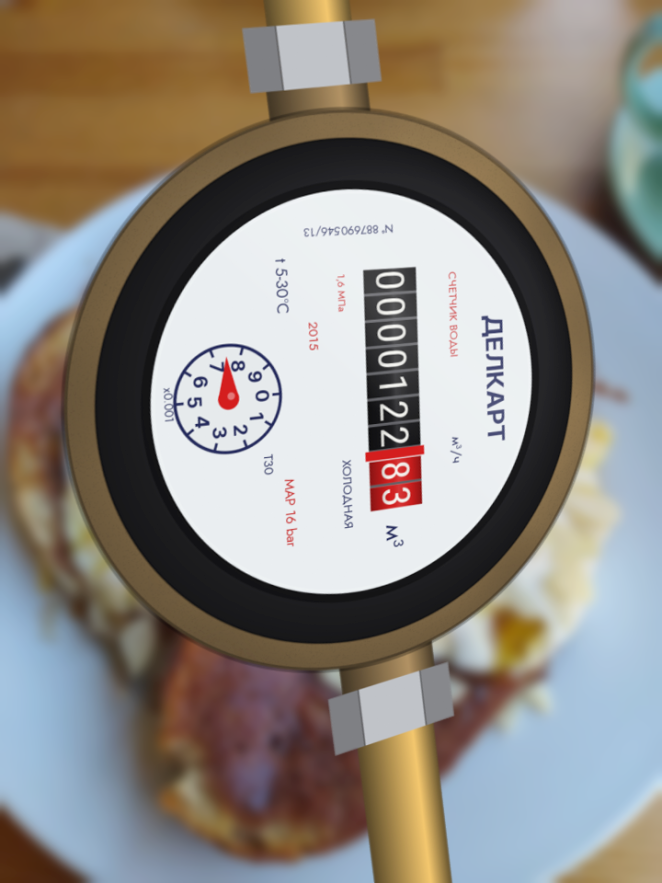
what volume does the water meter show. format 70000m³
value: 122.837m³
